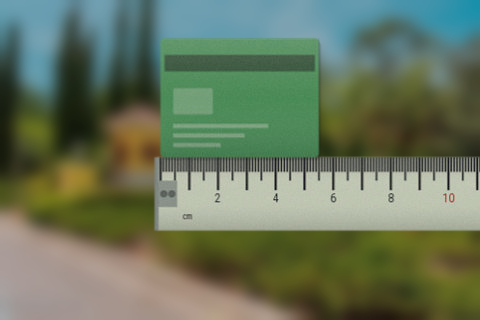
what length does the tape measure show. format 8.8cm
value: 5.5cm
